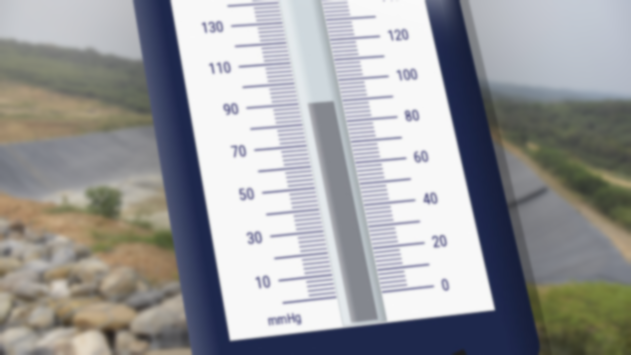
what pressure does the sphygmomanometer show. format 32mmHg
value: 90mmHg
